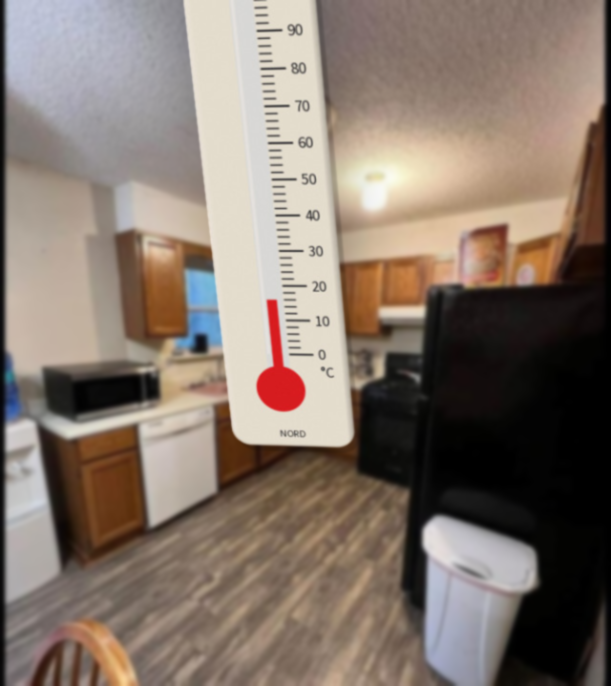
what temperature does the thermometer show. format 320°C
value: 16°C
